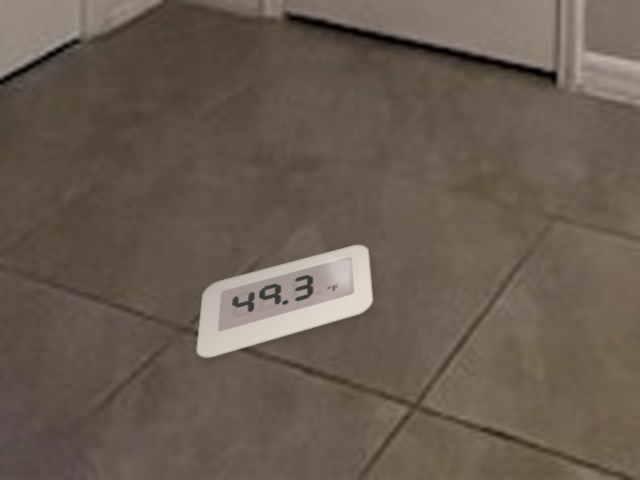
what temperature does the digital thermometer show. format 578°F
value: 49.3°F
